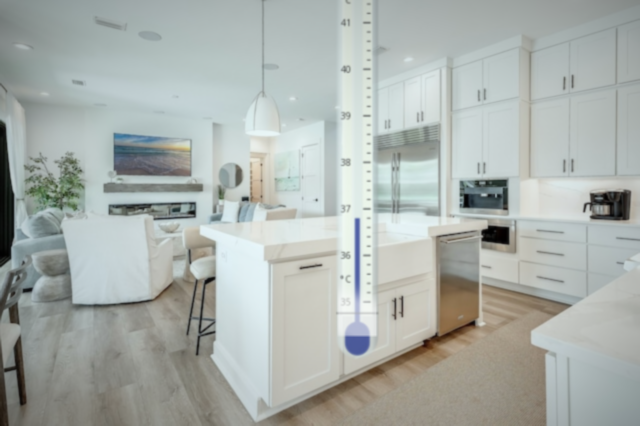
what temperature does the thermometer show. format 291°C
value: 36.8°C
